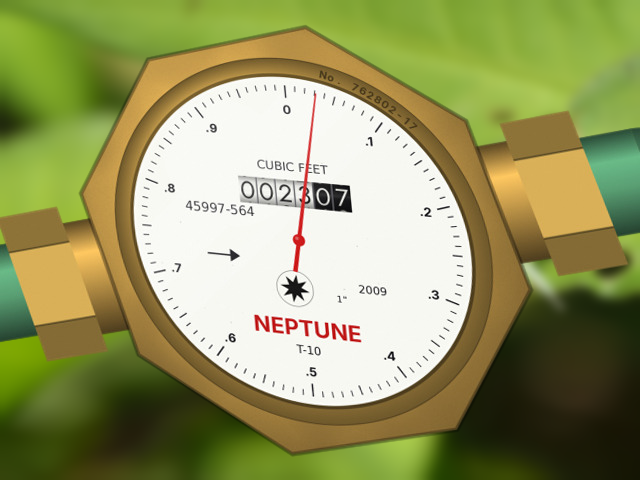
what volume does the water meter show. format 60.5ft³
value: 2307.03ft³
